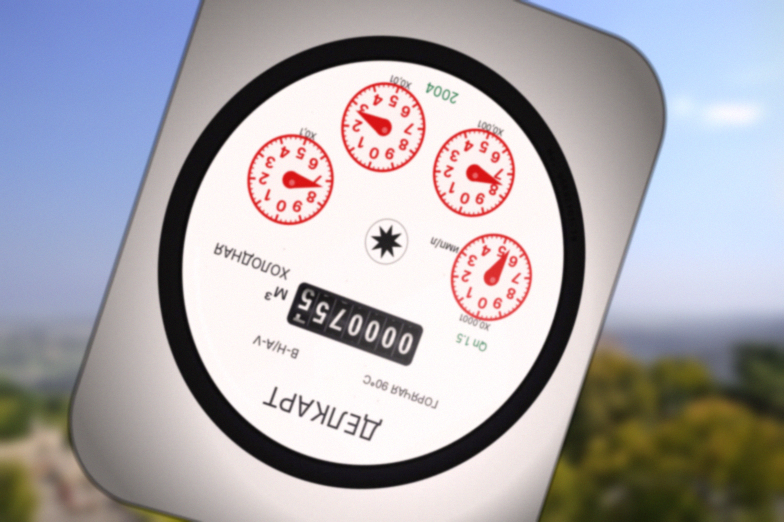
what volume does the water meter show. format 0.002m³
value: 754.7275m³
